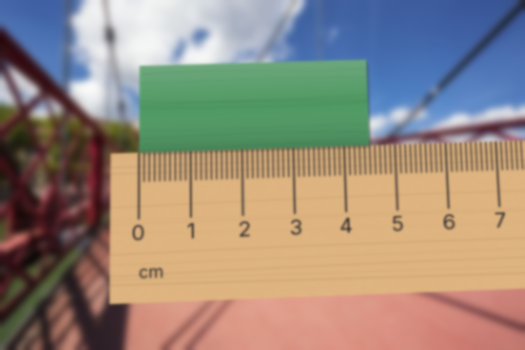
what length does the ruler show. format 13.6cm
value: 4.5cm
